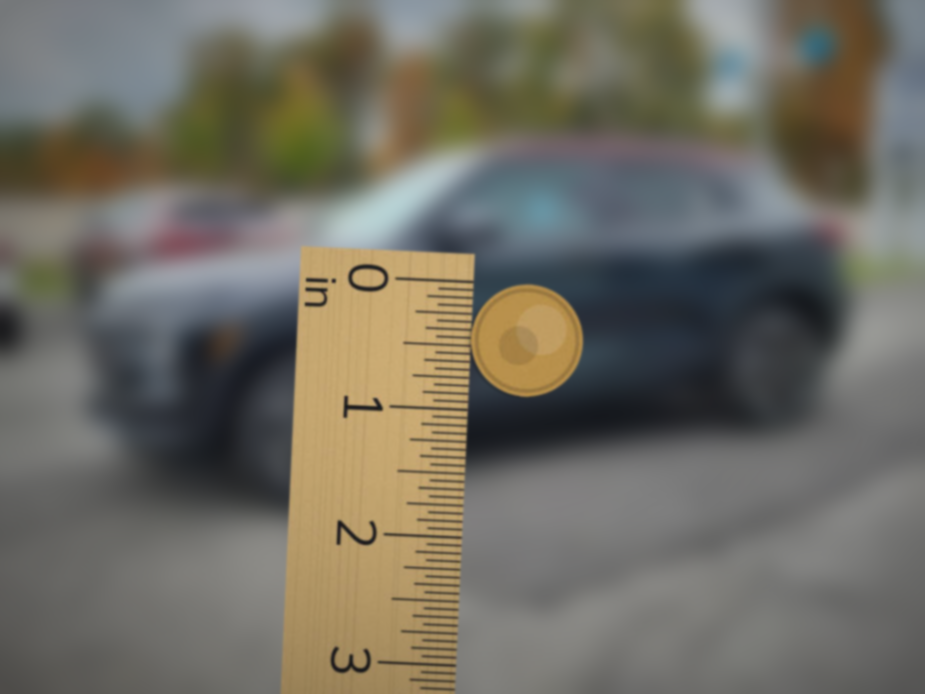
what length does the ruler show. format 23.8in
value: 0.875in
